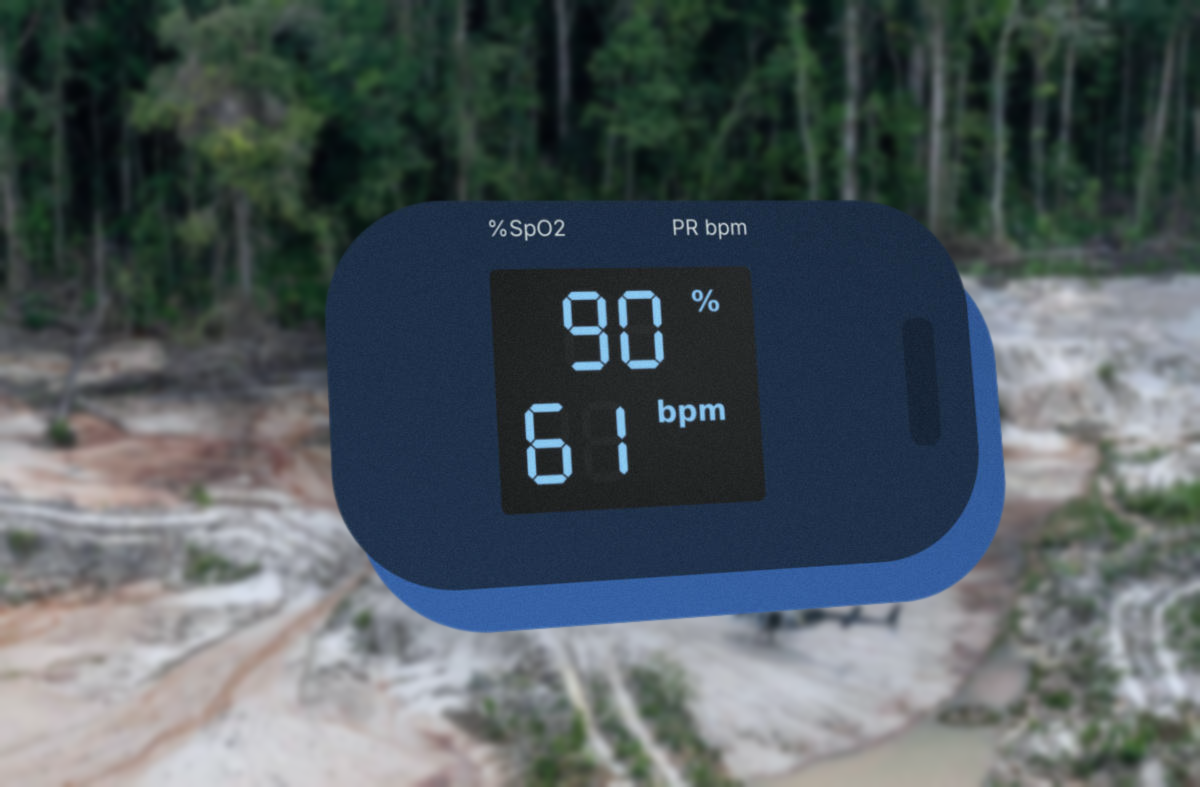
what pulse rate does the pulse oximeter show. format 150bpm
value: 61bpm
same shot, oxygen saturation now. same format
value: 90%
